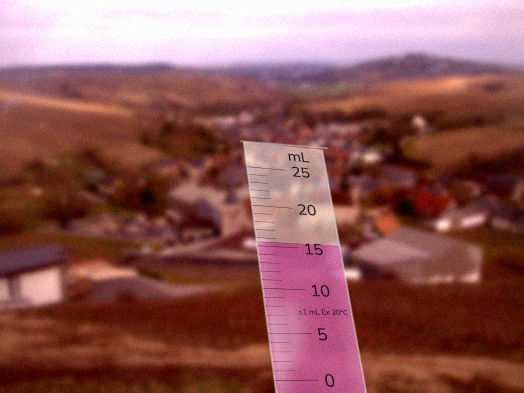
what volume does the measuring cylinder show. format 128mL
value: 15.5mL
